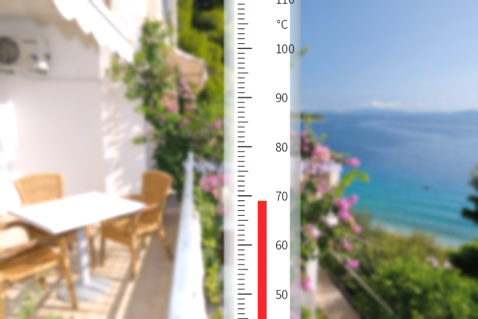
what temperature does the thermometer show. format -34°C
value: 69°C
